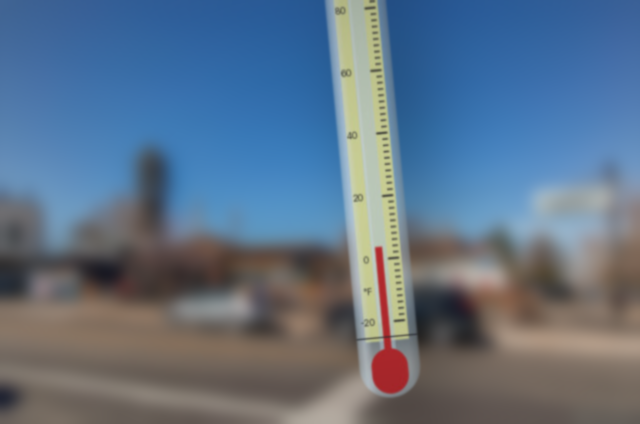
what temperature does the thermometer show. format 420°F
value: 4°F
